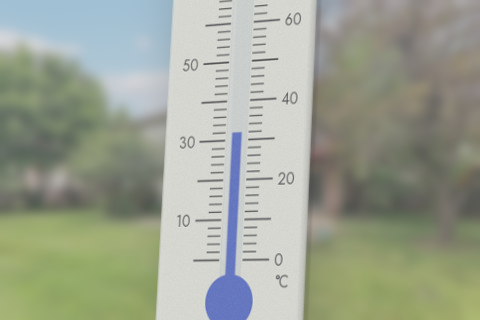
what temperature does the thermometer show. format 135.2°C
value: 32°C
